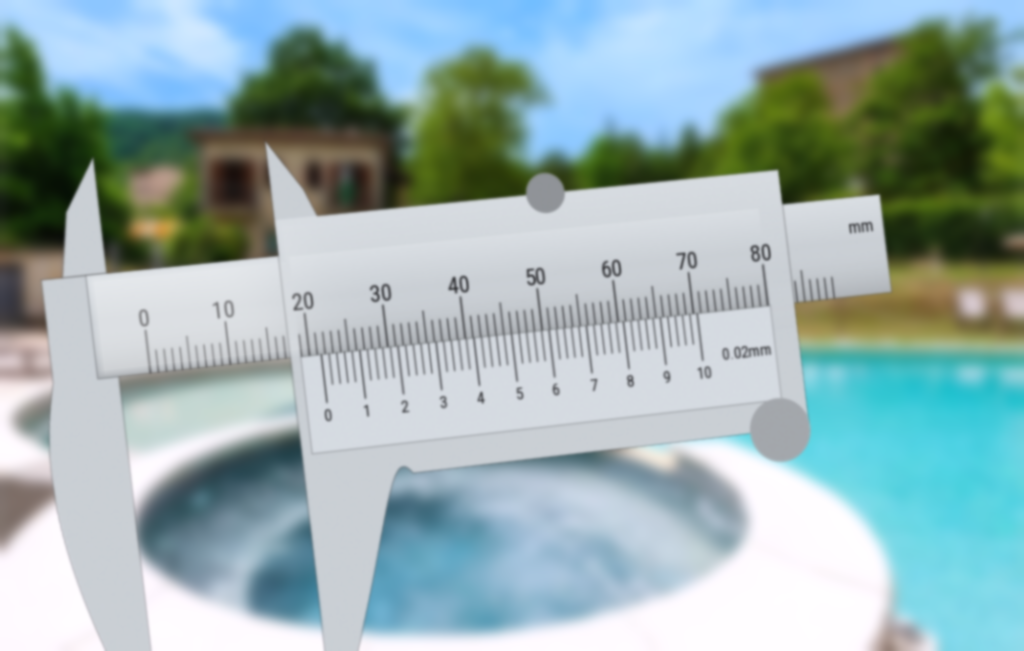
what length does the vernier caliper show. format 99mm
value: 21.5mm
